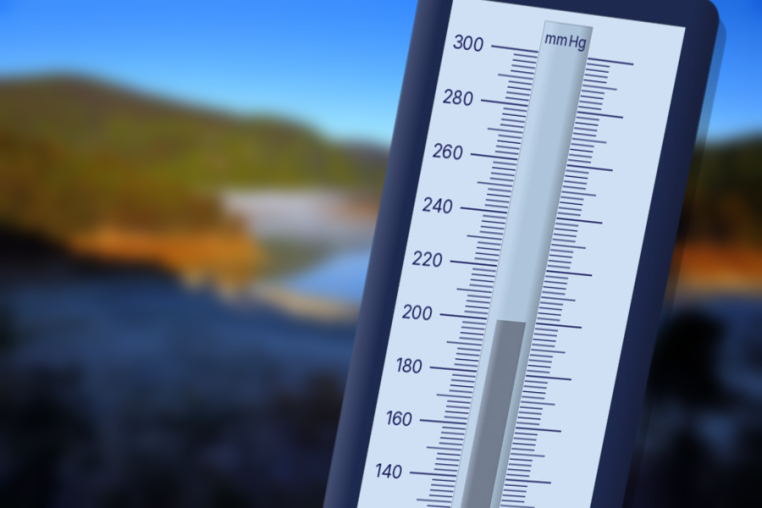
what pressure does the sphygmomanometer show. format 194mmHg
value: 200mmHg
